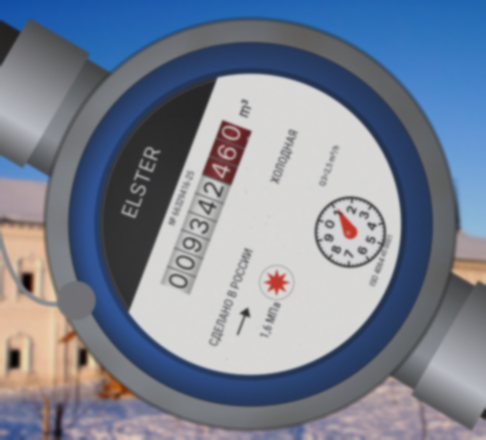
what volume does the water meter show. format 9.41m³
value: 9342.4601m³
